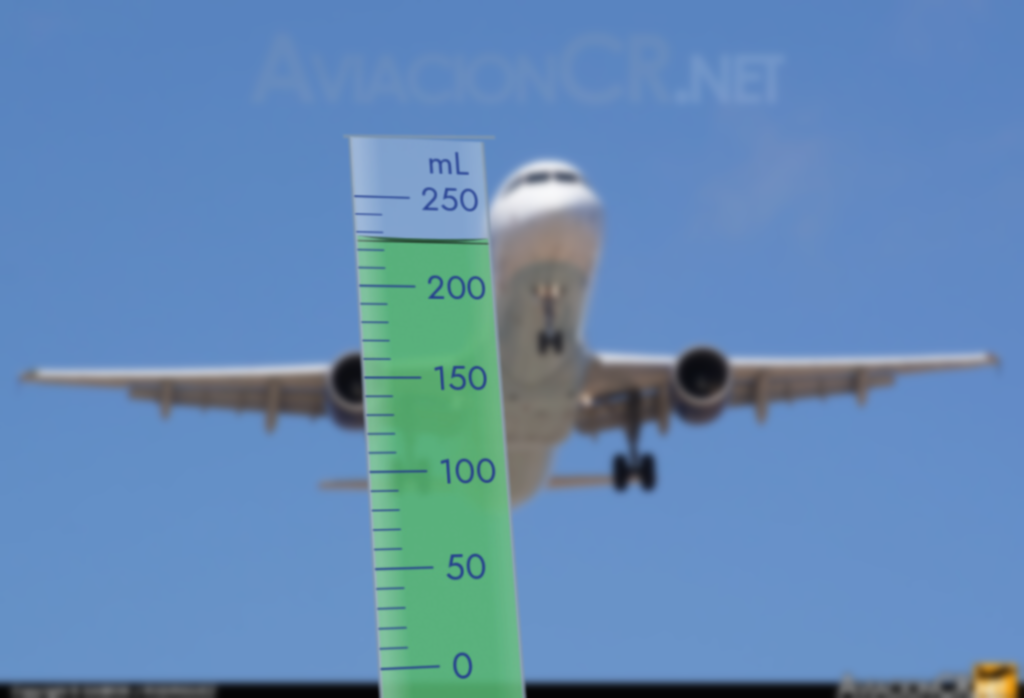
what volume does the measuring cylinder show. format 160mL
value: 225mL
